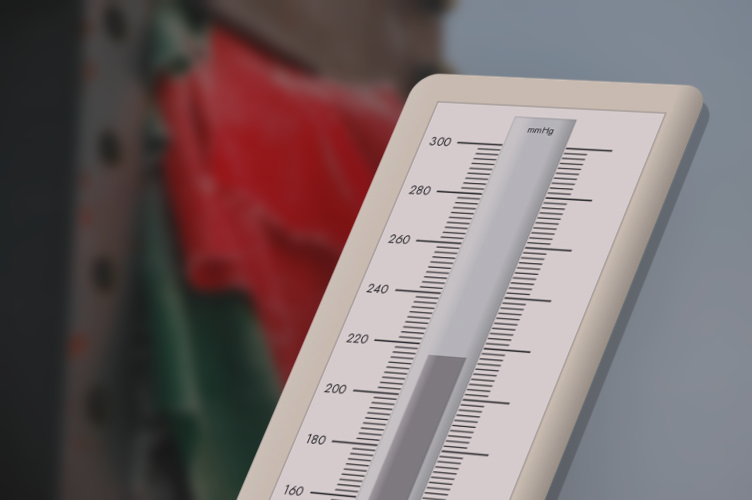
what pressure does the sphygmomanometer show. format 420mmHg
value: 216mmHg
